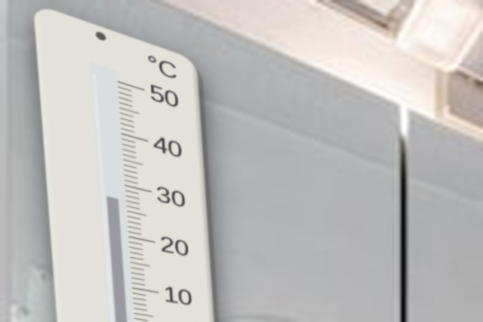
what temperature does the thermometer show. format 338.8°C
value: 27°C
